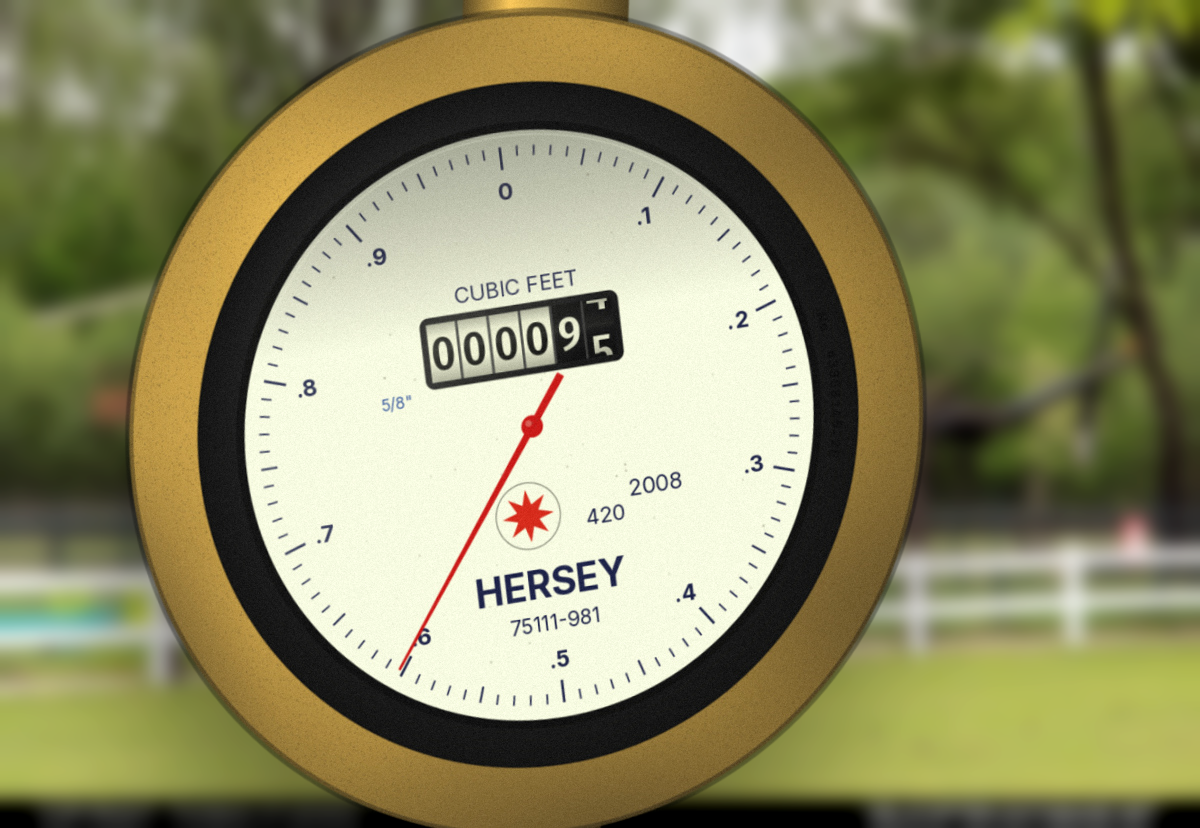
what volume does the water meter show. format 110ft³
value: 94.60ft³
